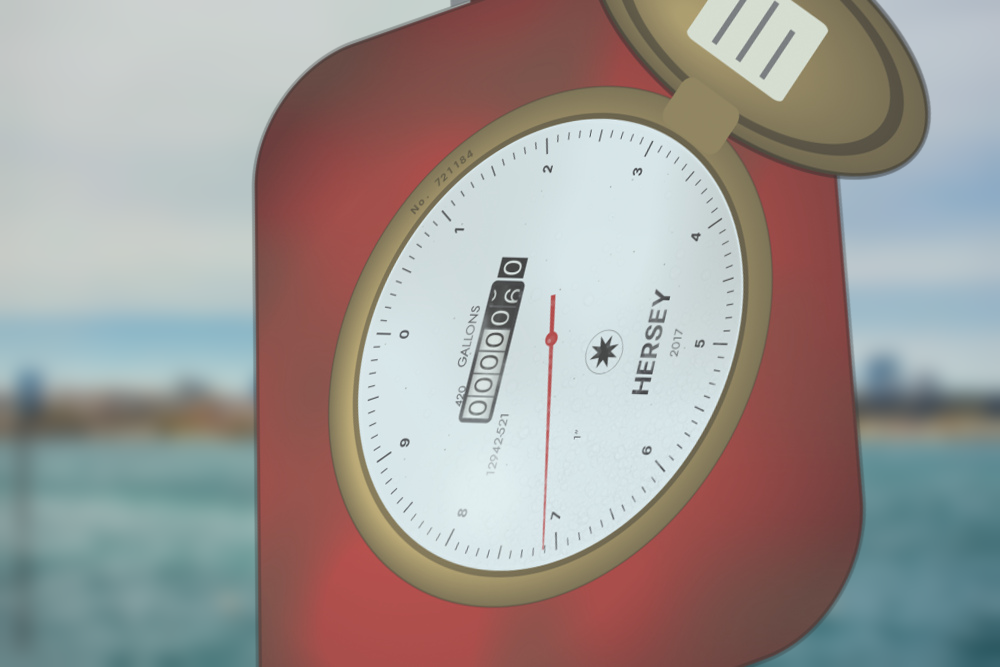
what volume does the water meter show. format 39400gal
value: 57.1gal
